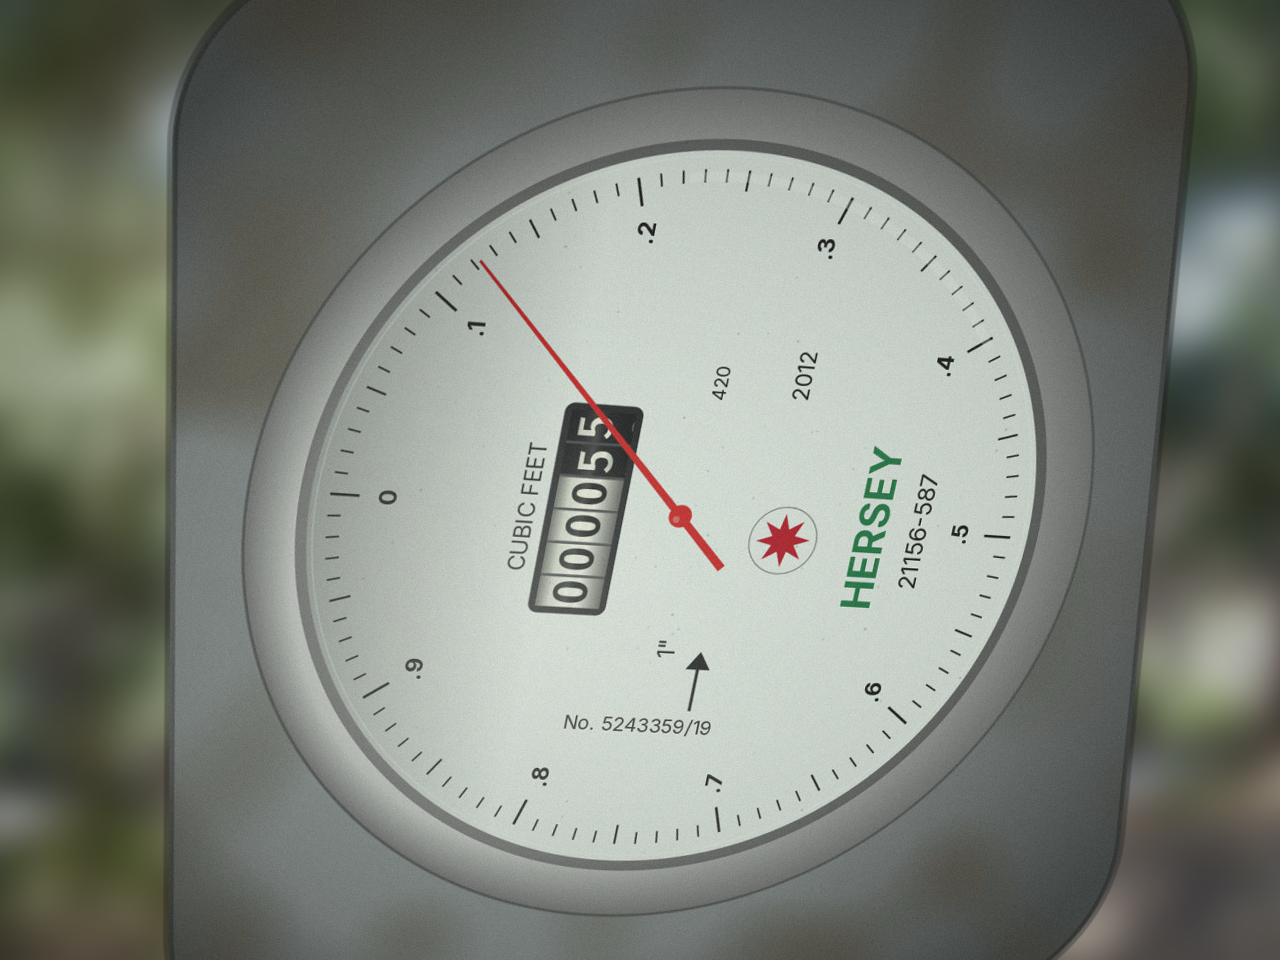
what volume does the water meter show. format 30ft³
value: 55.12ft³
